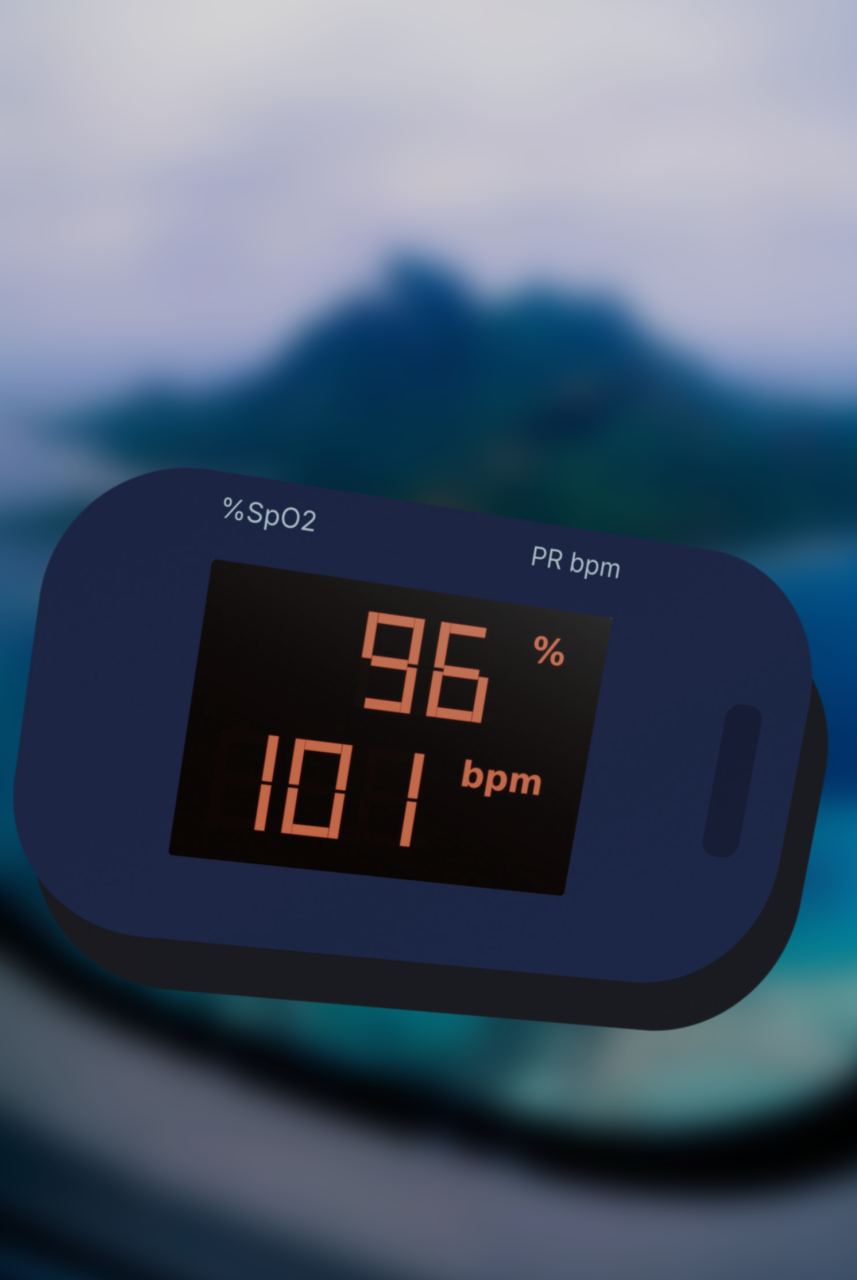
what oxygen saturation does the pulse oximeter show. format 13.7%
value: 96%
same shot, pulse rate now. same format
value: 101bpm
